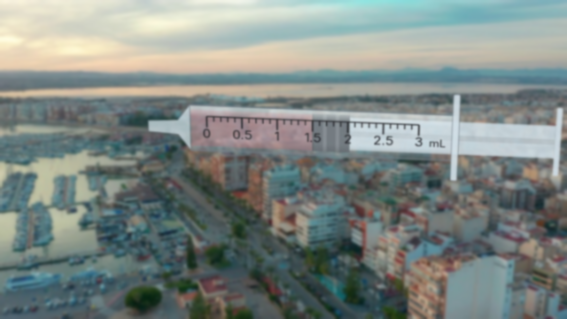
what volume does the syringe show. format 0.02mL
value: 1.5mL
